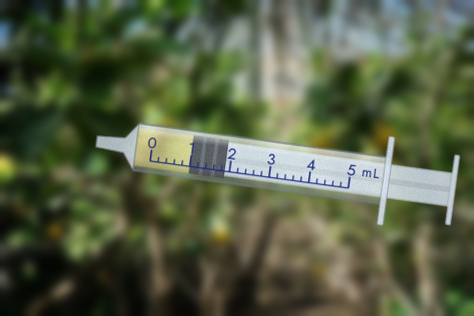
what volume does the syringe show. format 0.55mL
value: 1mL
